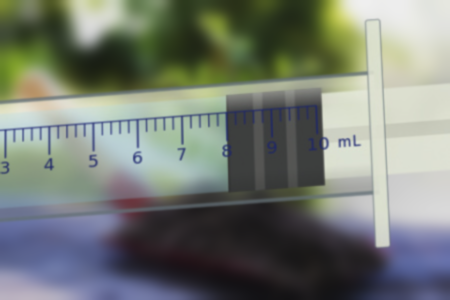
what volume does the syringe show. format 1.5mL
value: 8mL
